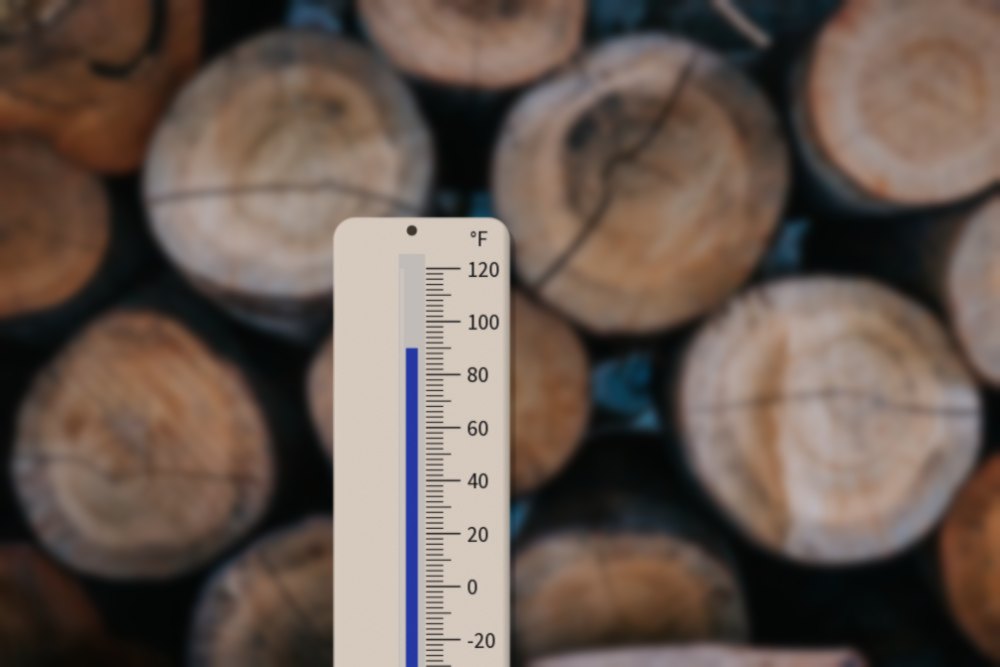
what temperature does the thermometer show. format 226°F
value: 90°F
